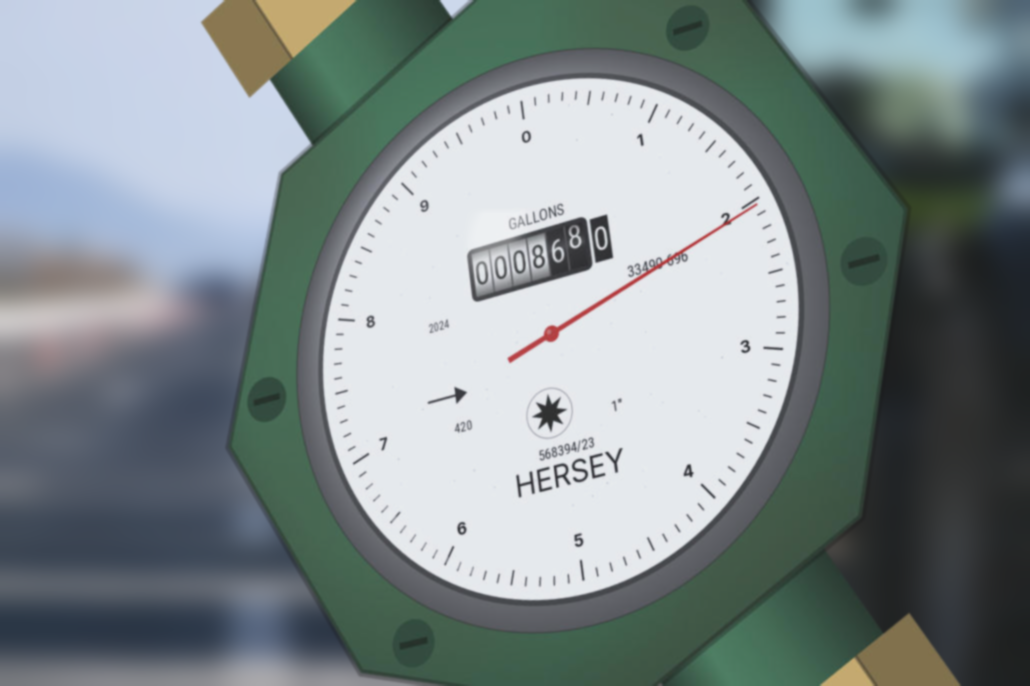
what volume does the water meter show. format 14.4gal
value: 8682.0gal
